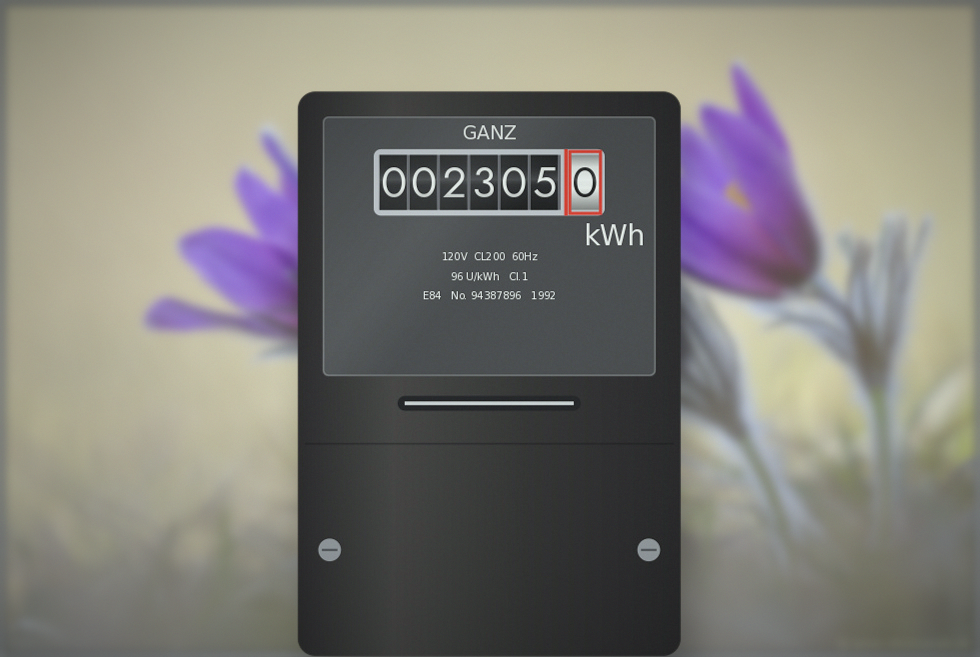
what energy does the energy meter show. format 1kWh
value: 2305.0kWh
